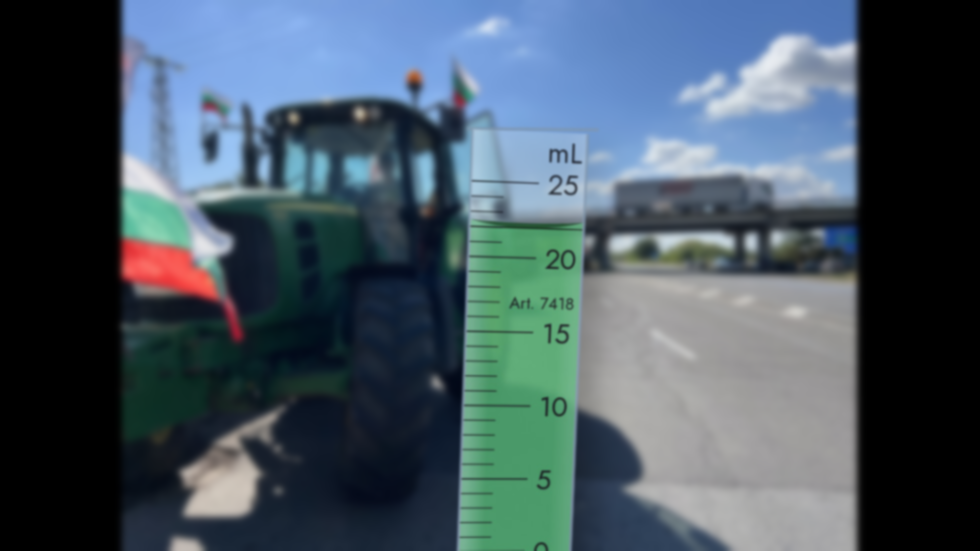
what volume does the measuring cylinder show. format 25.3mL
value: 22mL
